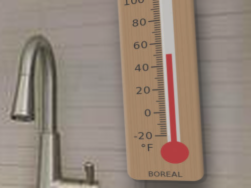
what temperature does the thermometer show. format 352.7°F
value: 50°F
